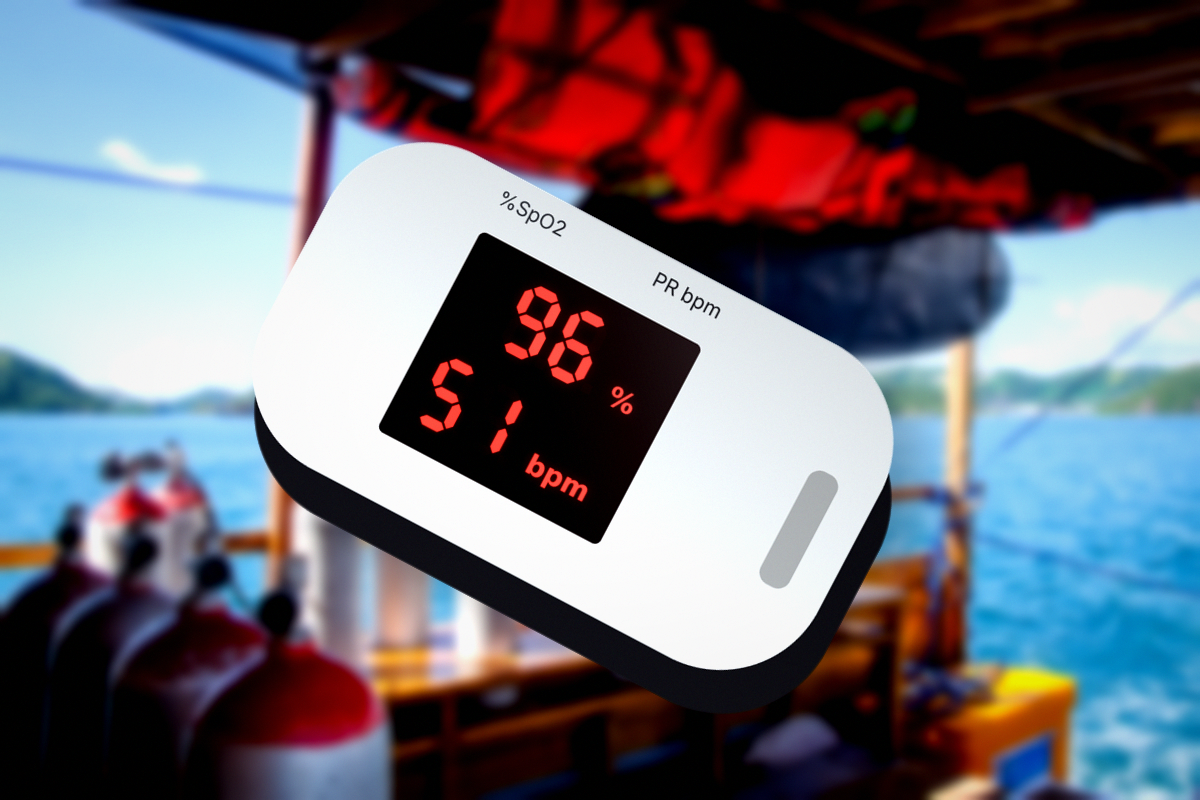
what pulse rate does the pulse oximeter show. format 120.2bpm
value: 51bpm
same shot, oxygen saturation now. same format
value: 96%
